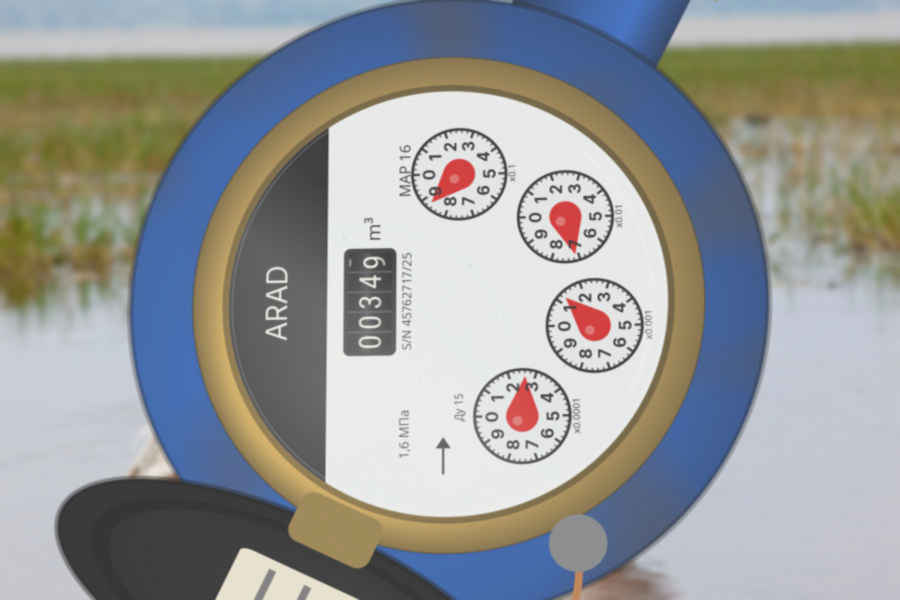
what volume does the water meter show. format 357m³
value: 348.8712m³
